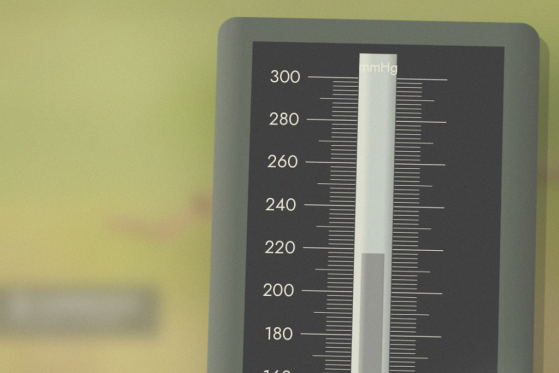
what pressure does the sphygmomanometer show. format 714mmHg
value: 218mmHg
